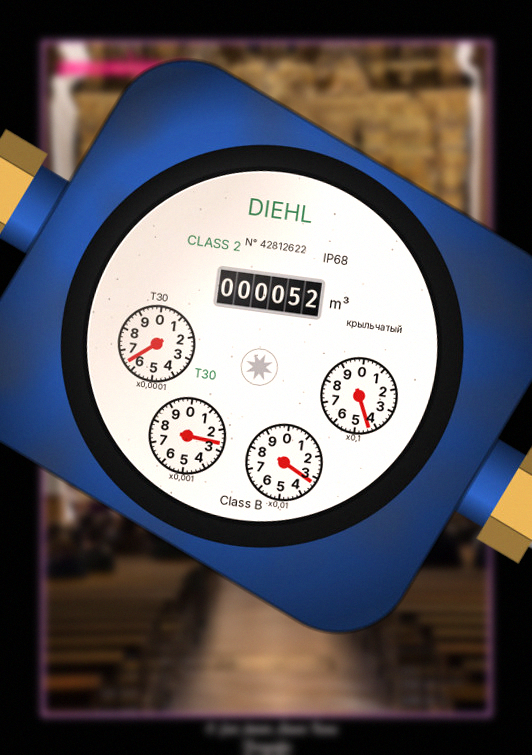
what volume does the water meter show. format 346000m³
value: 52.4326m³
